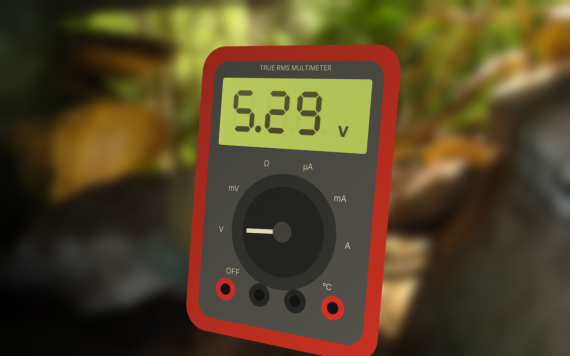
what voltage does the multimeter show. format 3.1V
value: 5.29V
